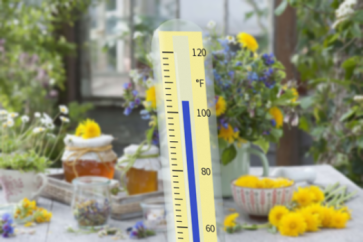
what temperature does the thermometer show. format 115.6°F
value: 104°F
